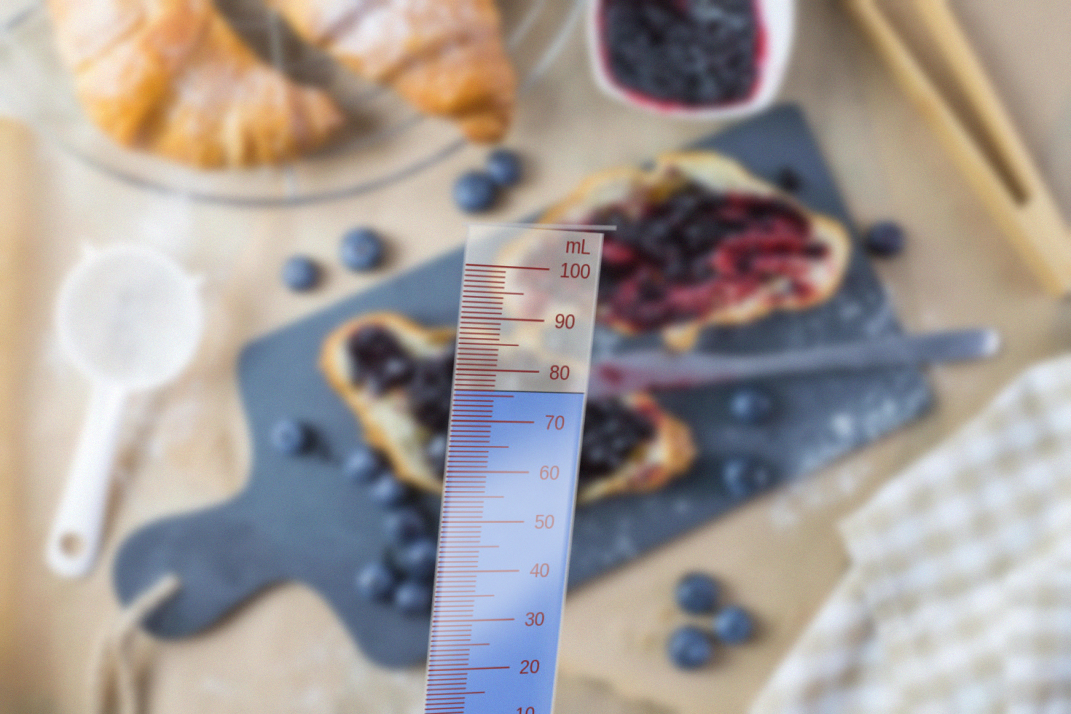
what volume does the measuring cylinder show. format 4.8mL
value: 76mL
